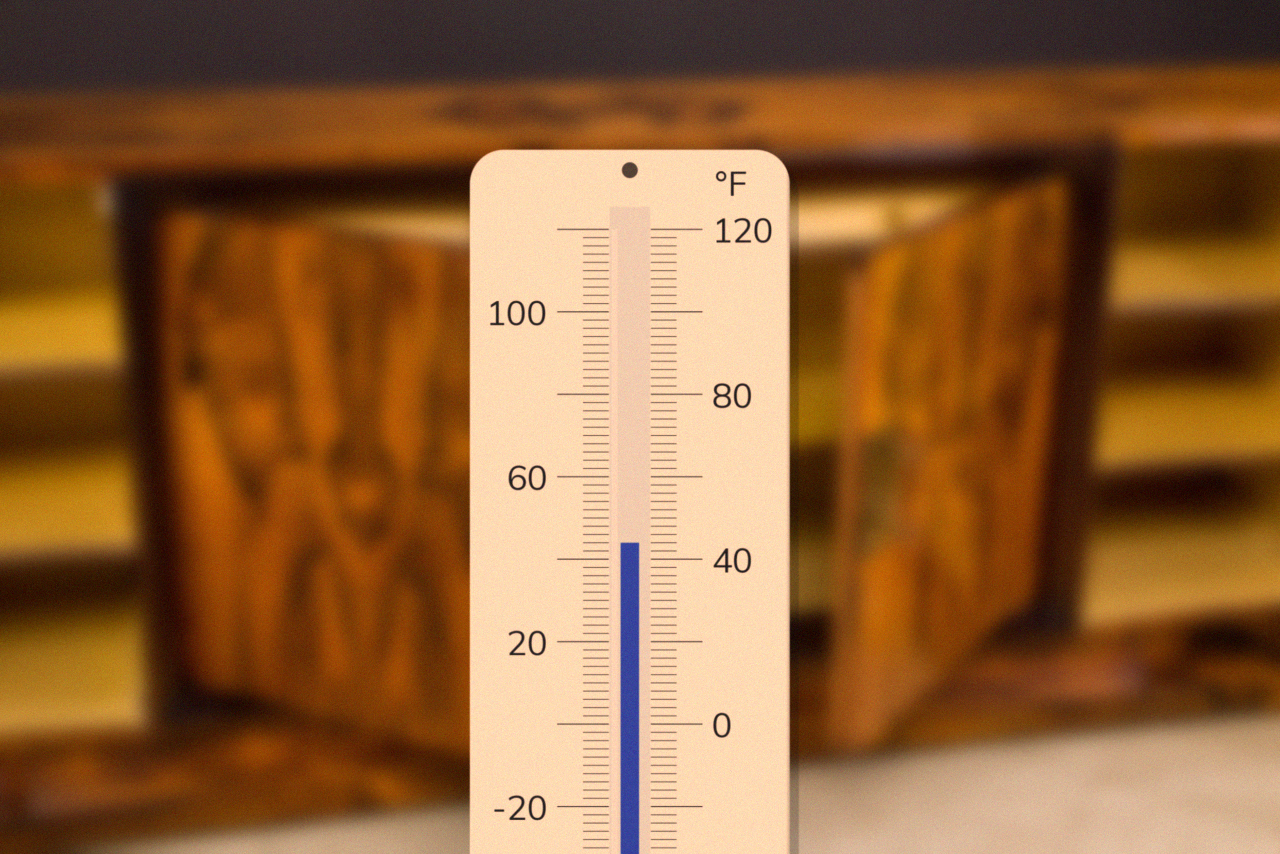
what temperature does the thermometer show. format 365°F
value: 44°F
